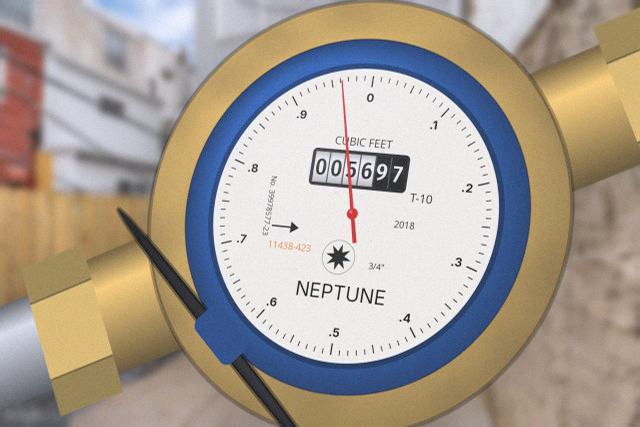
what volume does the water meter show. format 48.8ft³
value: 5696.96ft³
